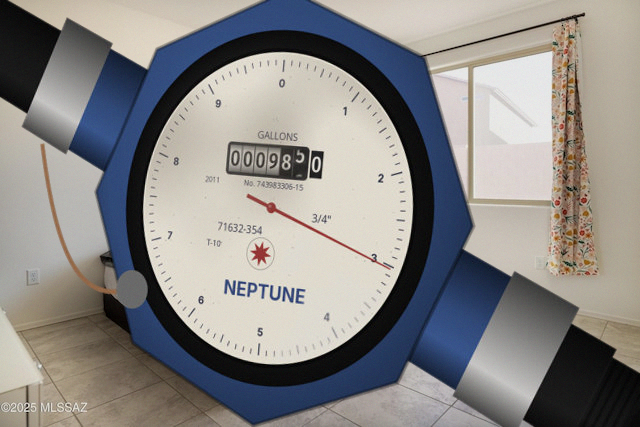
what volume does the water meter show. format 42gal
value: 9853.0gal
